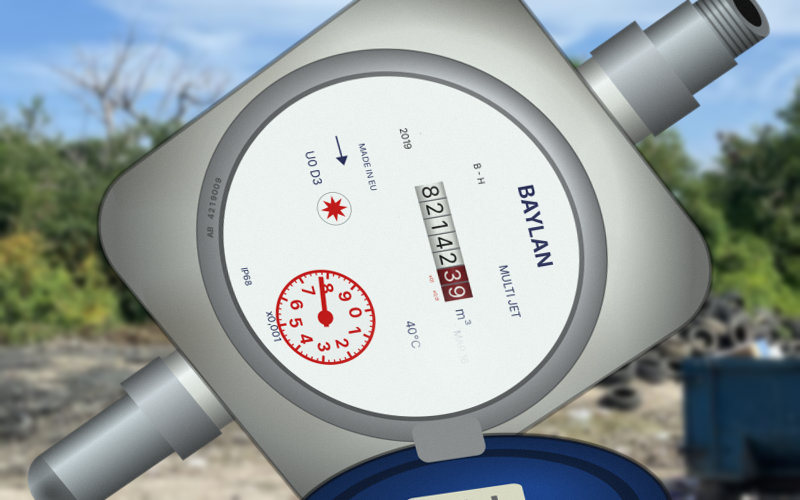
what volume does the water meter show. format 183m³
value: 82142.397m³
